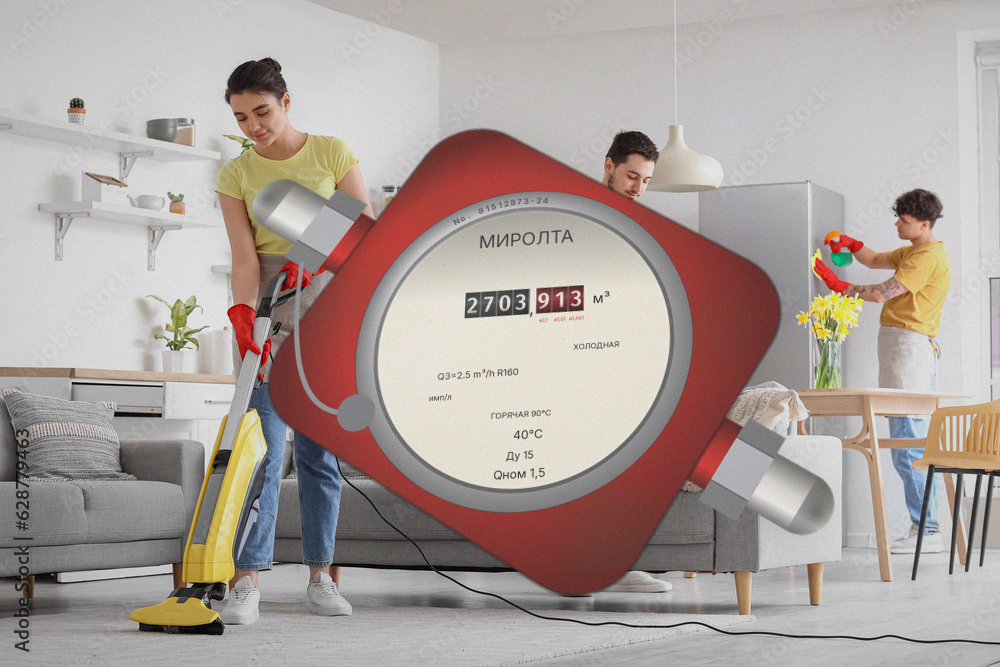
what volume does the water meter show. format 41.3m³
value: 2703.913m³
